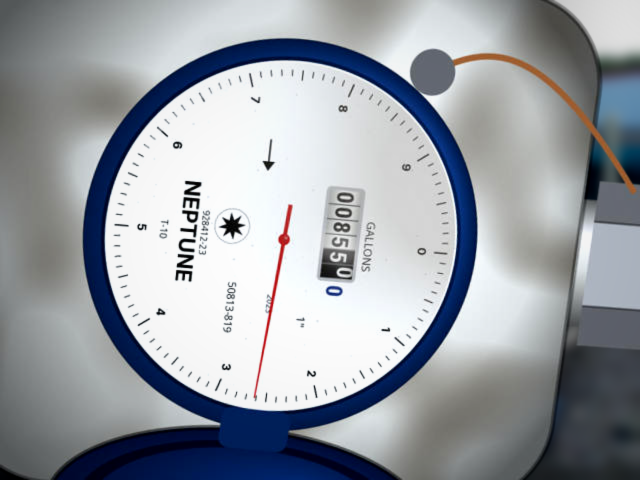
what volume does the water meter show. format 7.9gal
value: 85502.6gal
